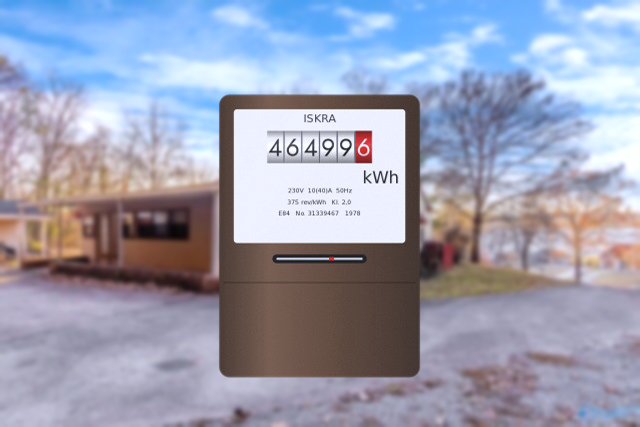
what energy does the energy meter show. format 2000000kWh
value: 46499.6kWh
